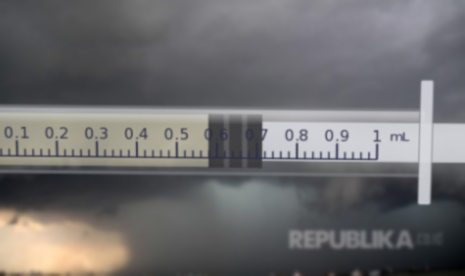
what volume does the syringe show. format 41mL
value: 0.58mL
